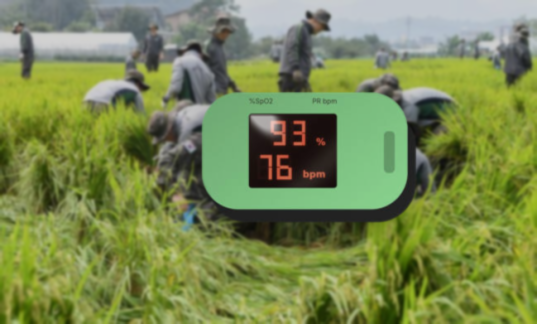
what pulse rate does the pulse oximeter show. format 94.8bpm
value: 76bpm
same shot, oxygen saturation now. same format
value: 93%
